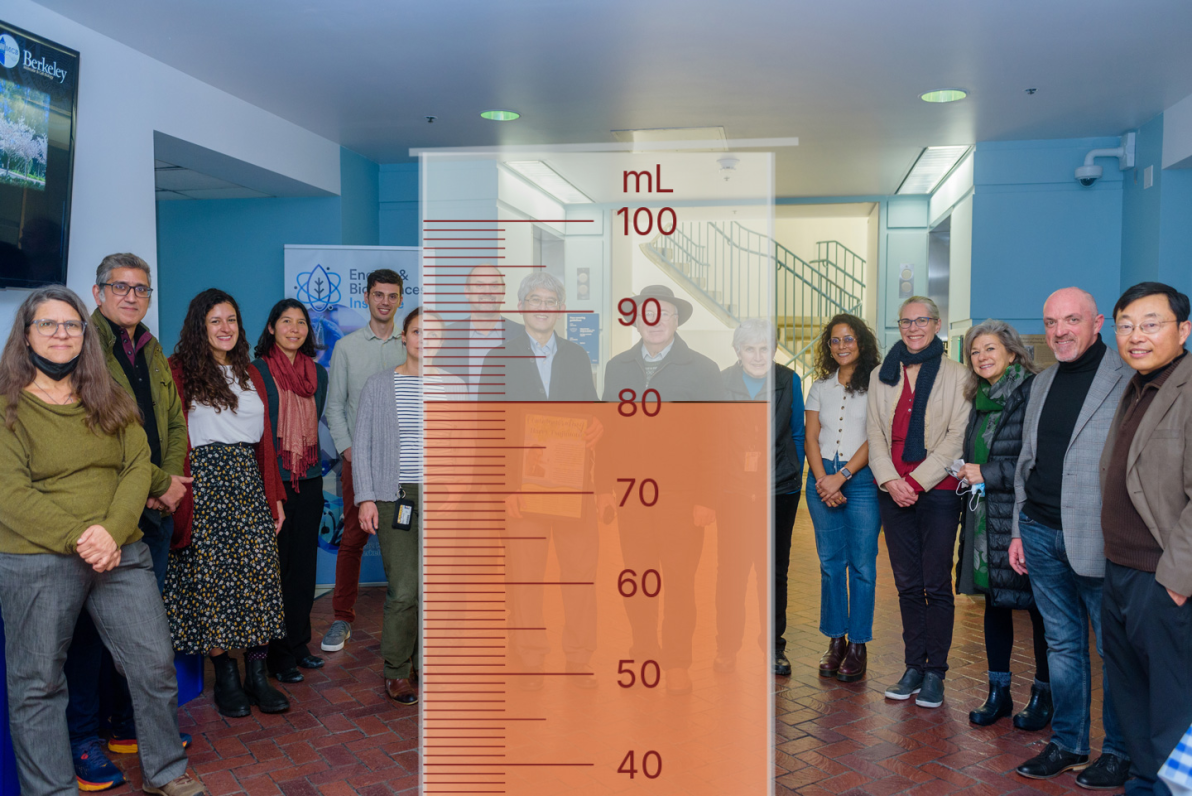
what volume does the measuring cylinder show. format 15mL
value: 80mL
